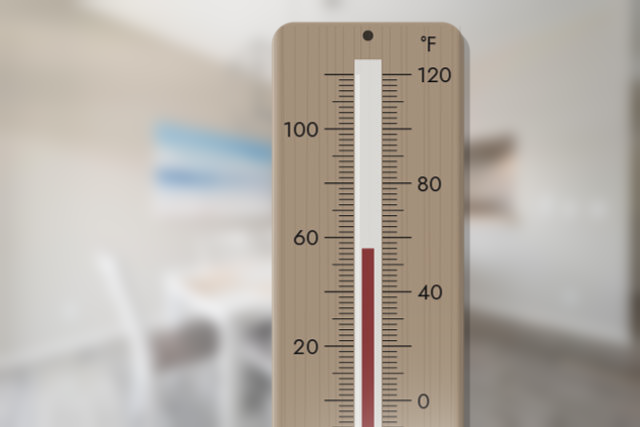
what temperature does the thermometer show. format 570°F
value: 56°F
